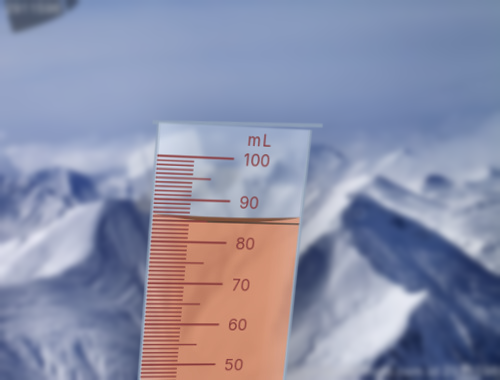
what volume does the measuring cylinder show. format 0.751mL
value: 85mL
